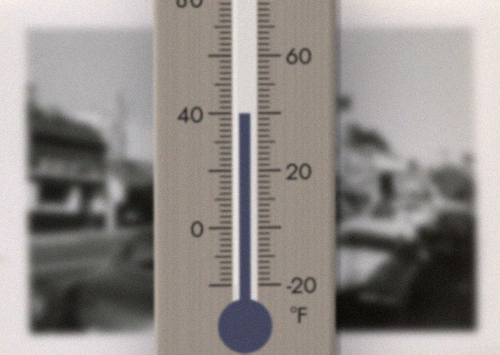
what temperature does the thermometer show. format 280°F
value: 40°F
